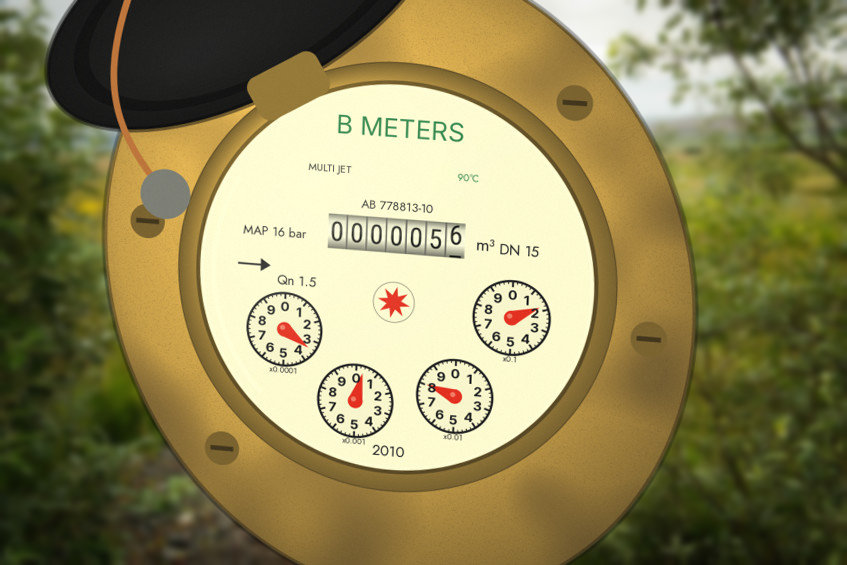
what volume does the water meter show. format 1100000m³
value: 56.1803m³
